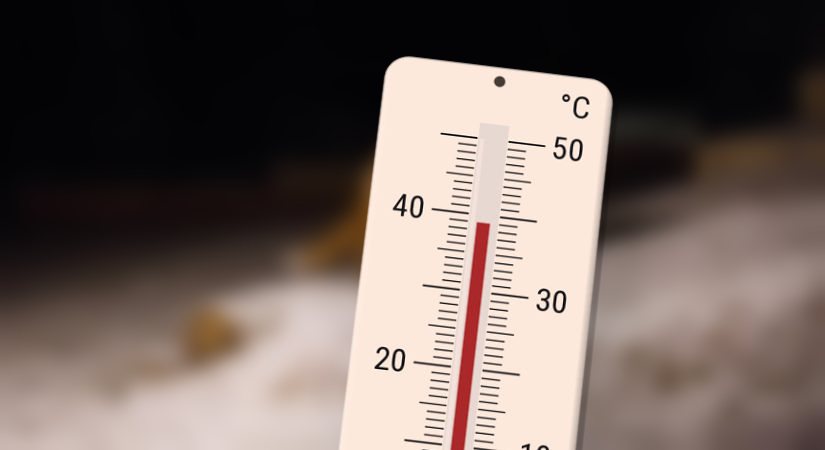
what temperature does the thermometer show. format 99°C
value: 39°C
